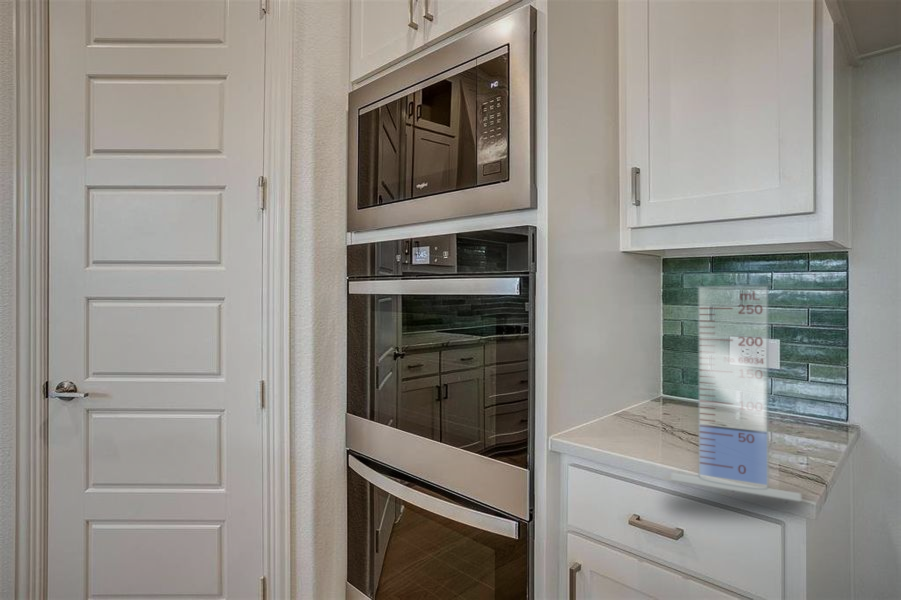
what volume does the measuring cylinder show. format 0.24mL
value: 60mL
